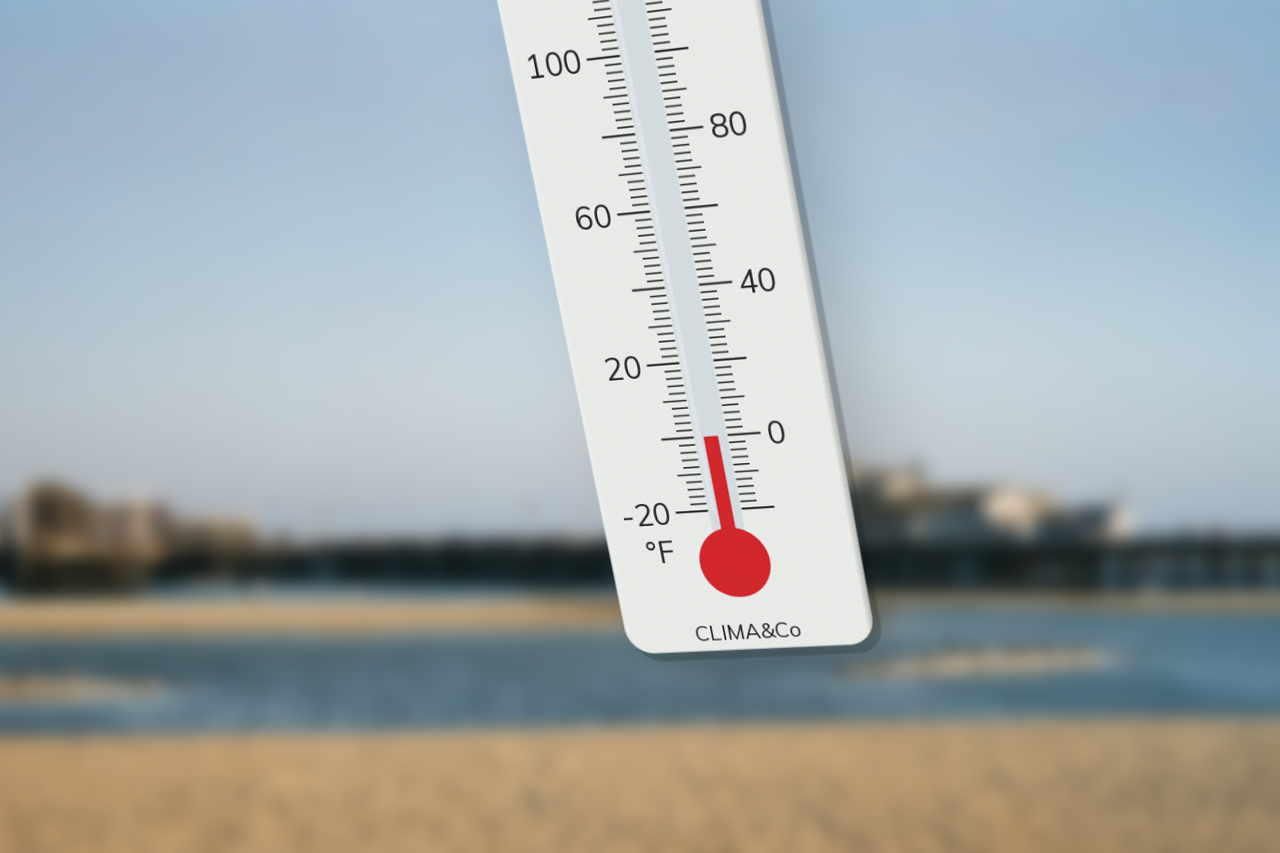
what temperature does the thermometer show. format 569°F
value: 0°F
